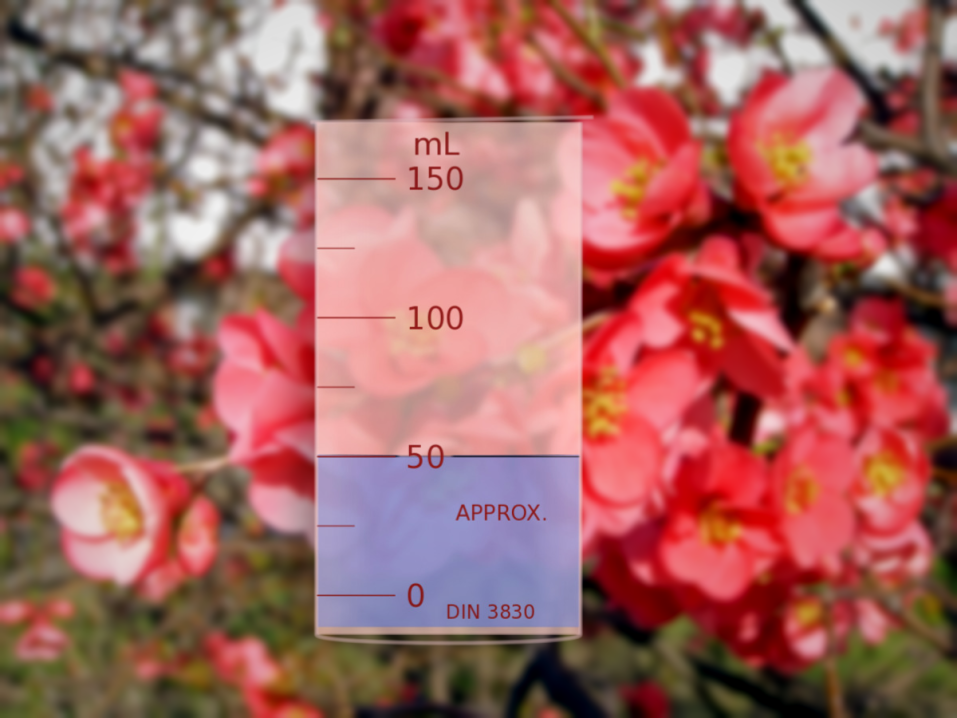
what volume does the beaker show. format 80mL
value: 50mL
